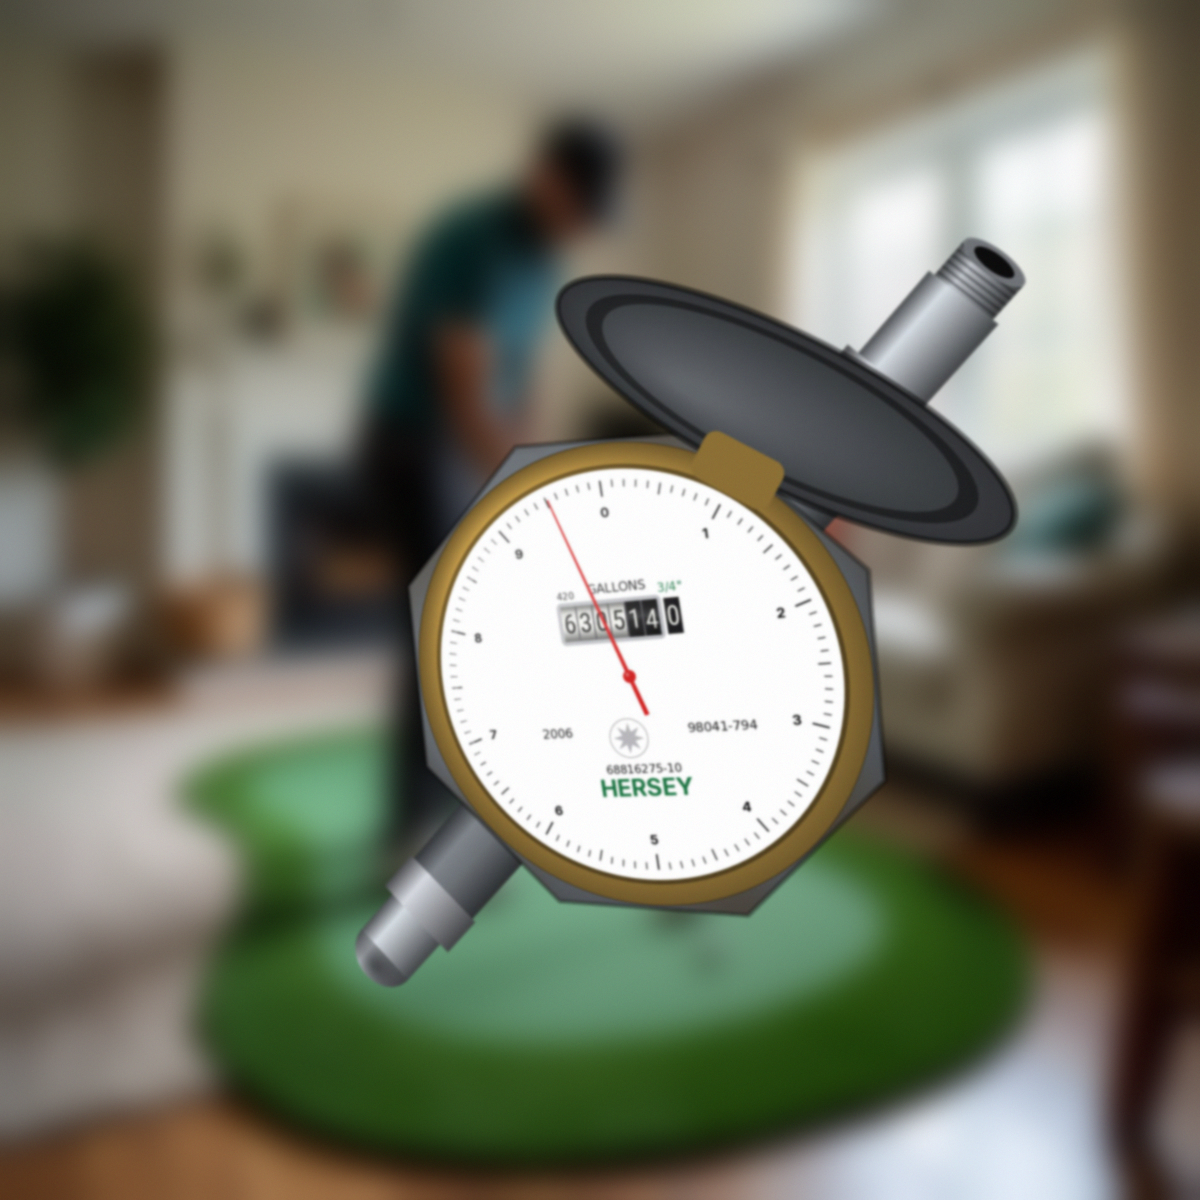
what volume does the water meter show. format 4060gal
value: 6305139.5gal
